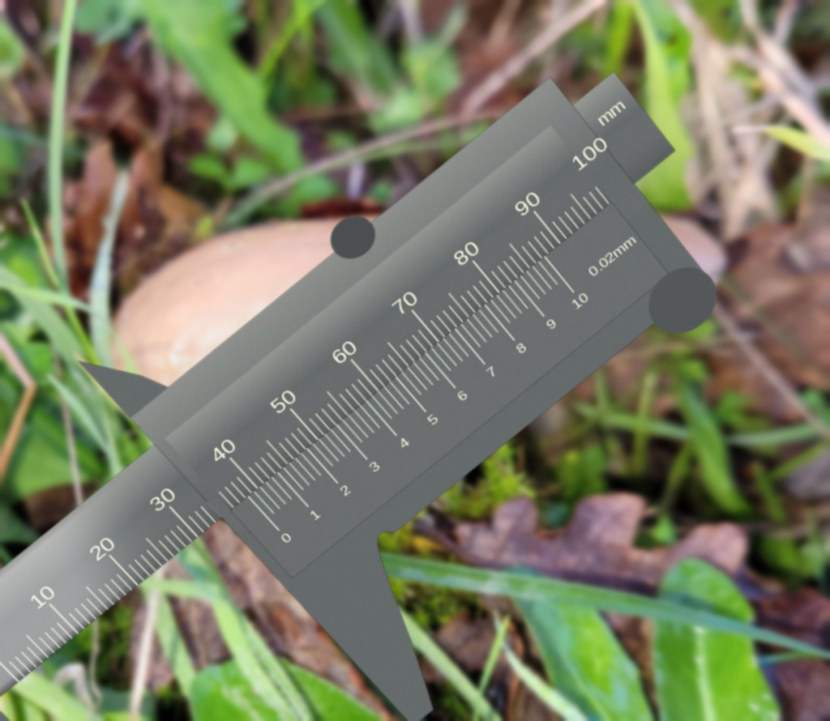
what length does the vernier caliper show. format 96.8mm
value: 38.4mm
